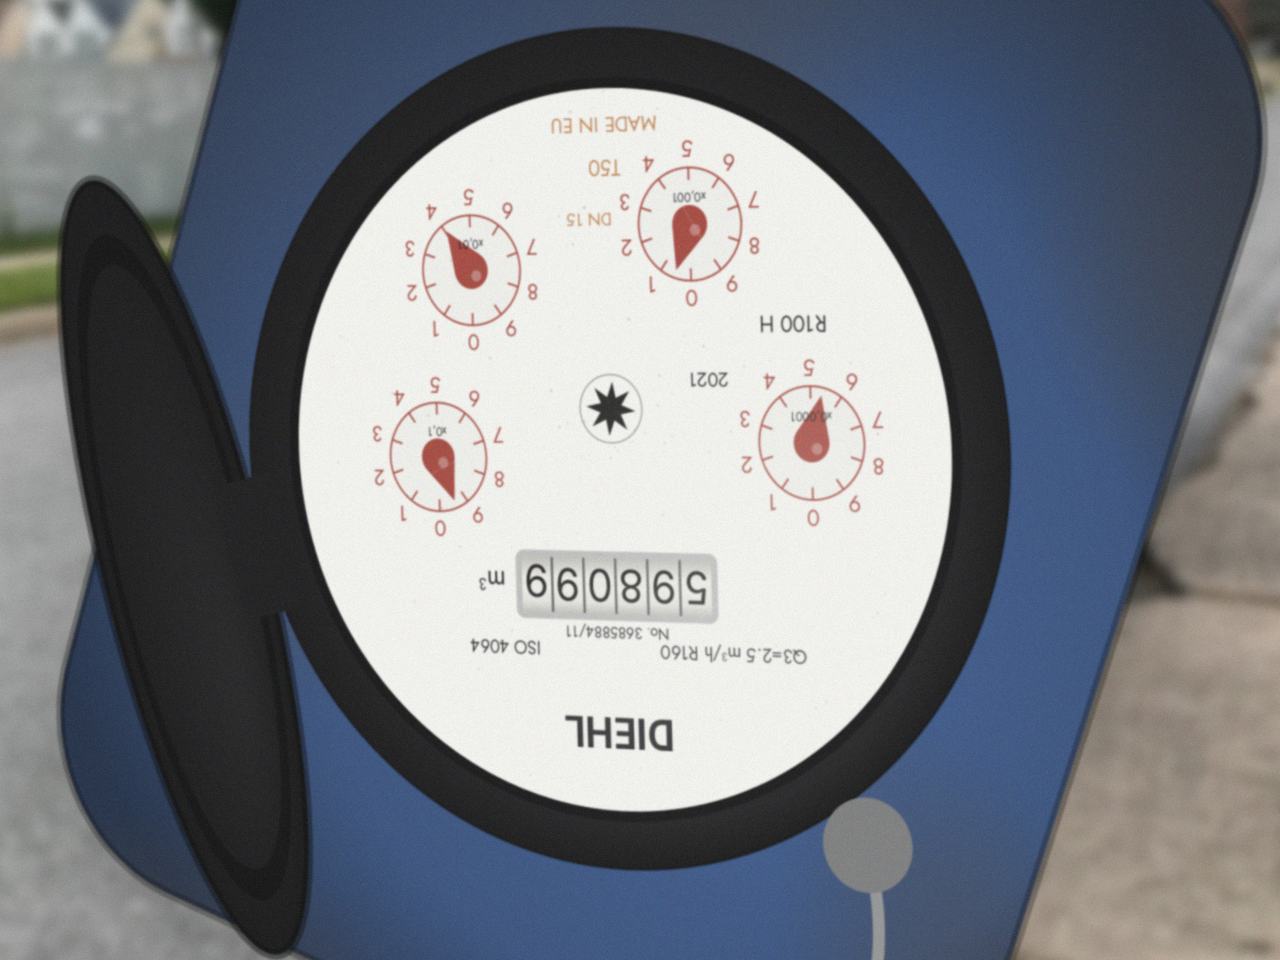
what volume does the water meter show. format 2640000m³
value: 598098.9405m³
